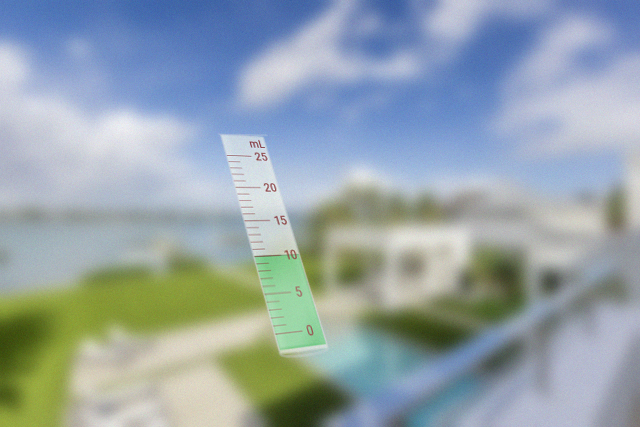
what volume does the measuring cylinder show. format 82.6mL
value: 10mL
